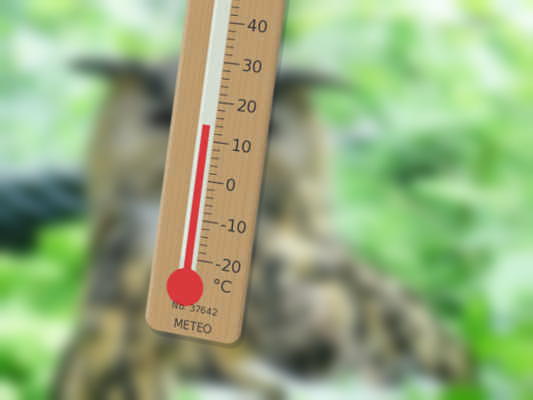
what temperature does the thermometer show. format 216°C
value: 14°C
